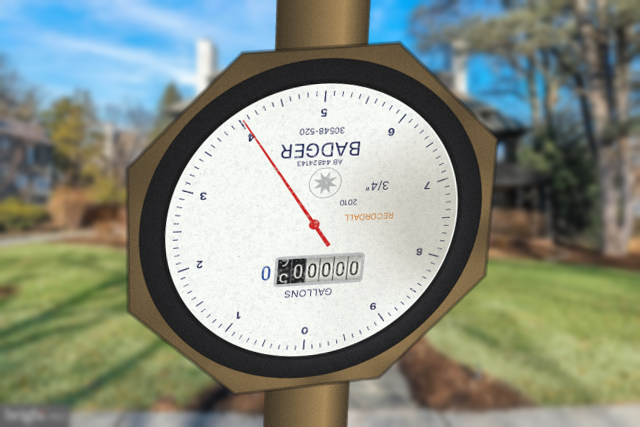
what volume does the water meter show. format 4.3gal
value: 54.0gal
